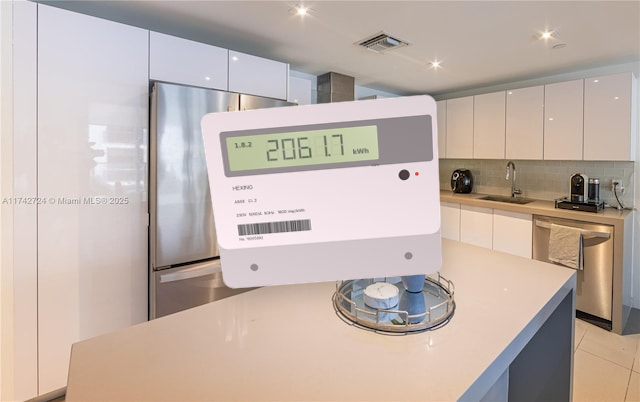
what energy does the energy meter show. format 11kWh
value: 2061.7kWh
